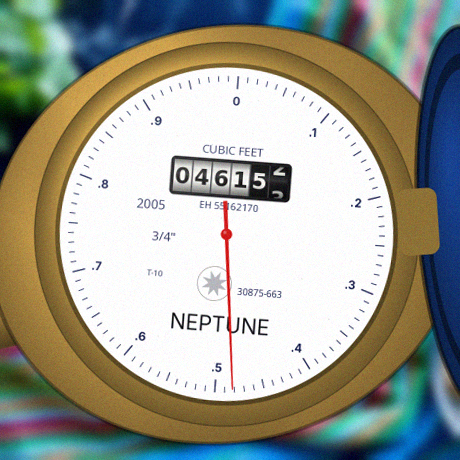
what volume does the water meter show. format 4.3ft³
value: 46152.48ft³
